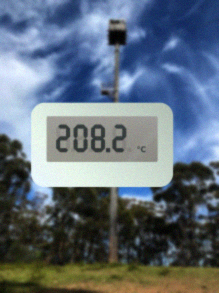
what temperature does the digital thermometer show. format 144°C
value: 208.2°C
